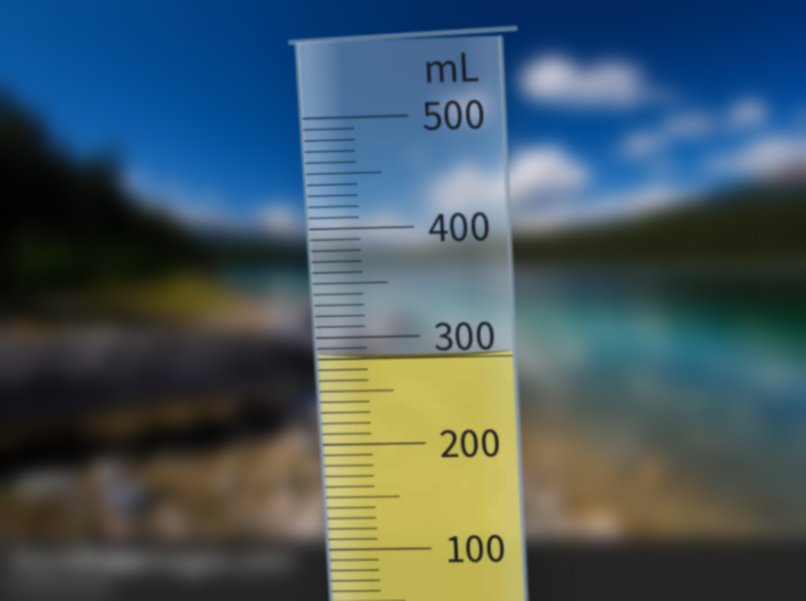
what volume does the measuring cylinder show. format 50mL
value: 280mL
